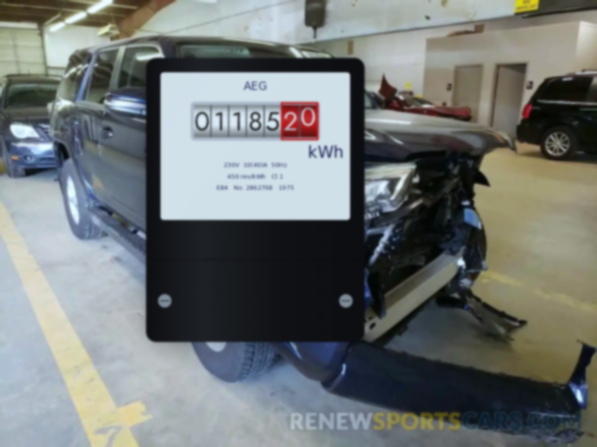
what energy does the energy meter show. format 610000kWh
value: 1185.20kWh
